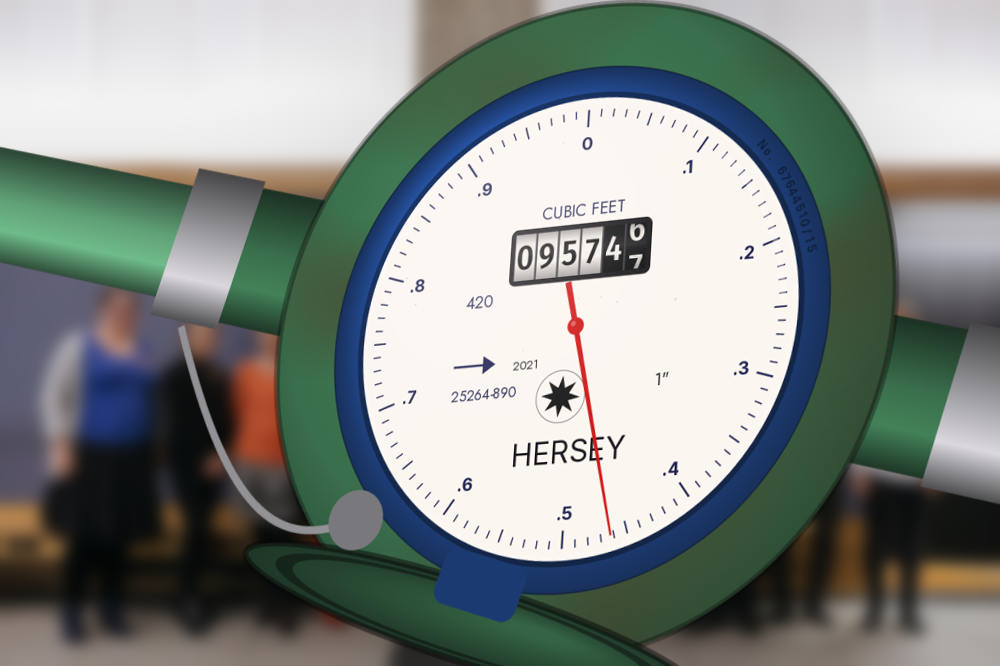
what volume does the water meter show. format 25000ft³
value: 95746.46ft³
